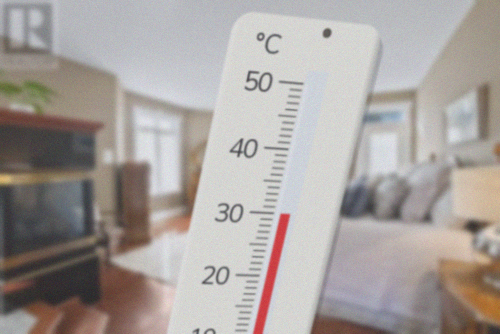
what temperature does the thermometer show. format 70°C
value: 30°C
